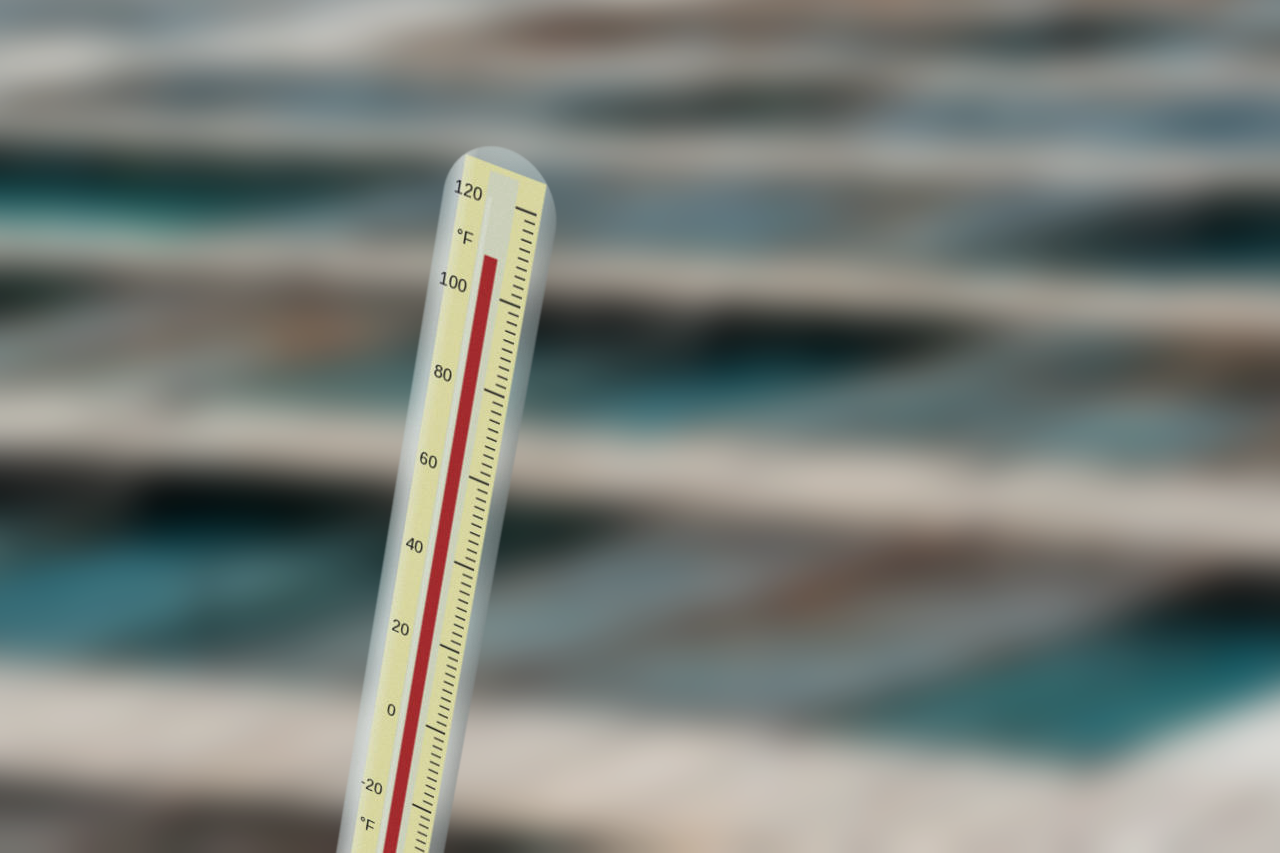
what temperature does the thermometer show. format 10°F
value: 108°F
